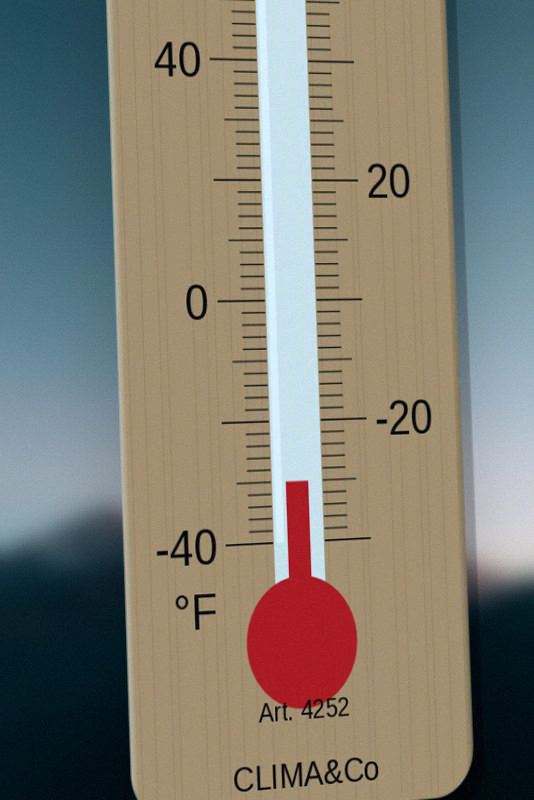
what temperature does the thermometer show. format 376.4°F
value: -30°F
